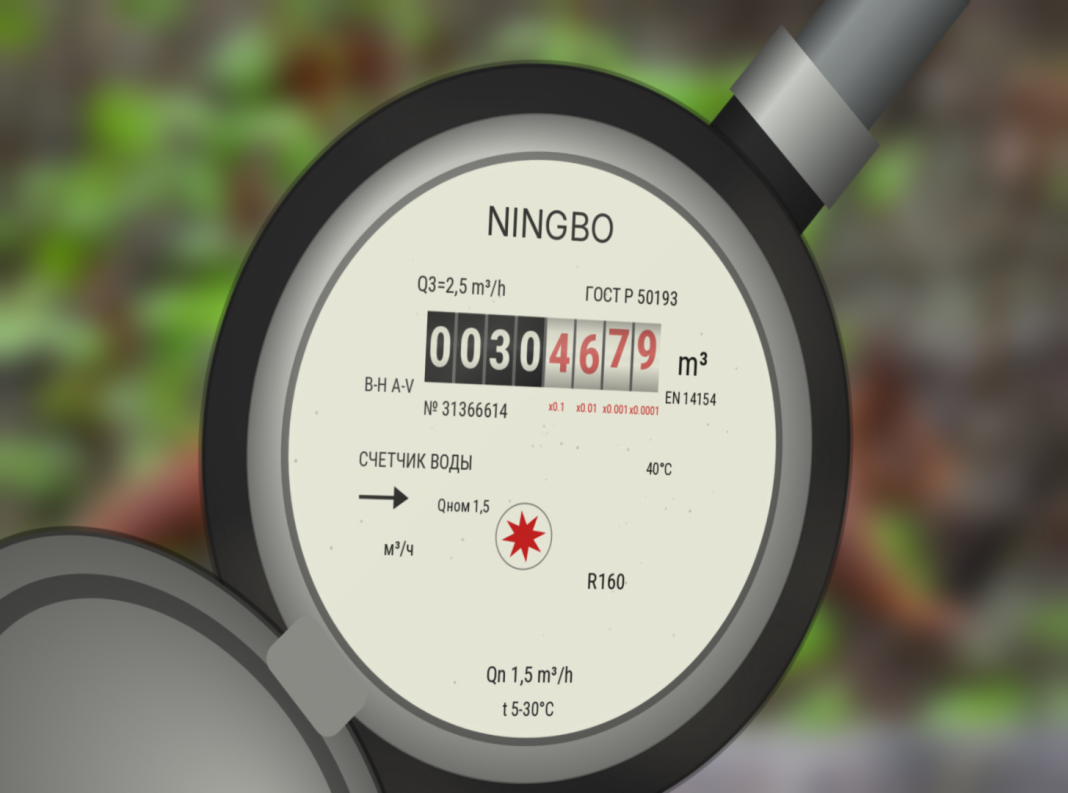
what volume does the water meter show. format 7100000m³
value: 30.4679m³
